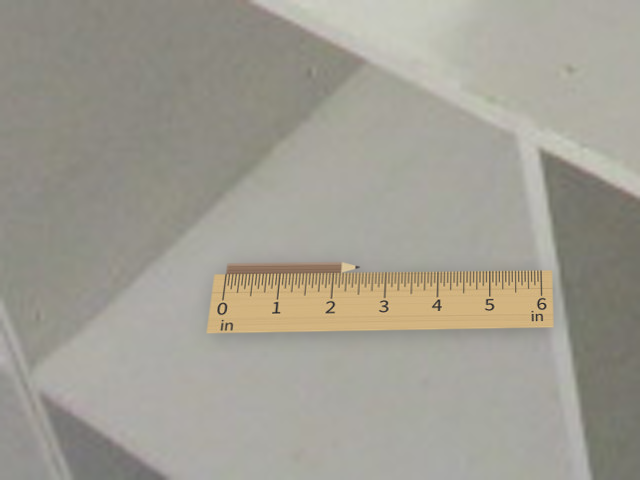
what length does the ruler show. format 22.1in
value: 2.5in
